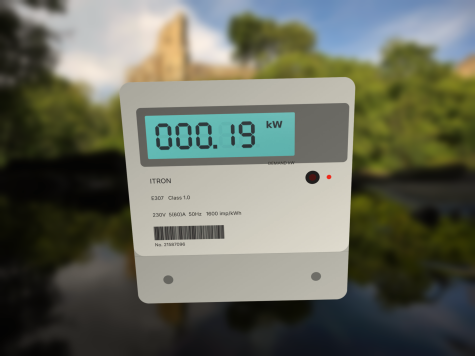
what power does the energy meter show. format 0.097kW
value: 0.19kW
